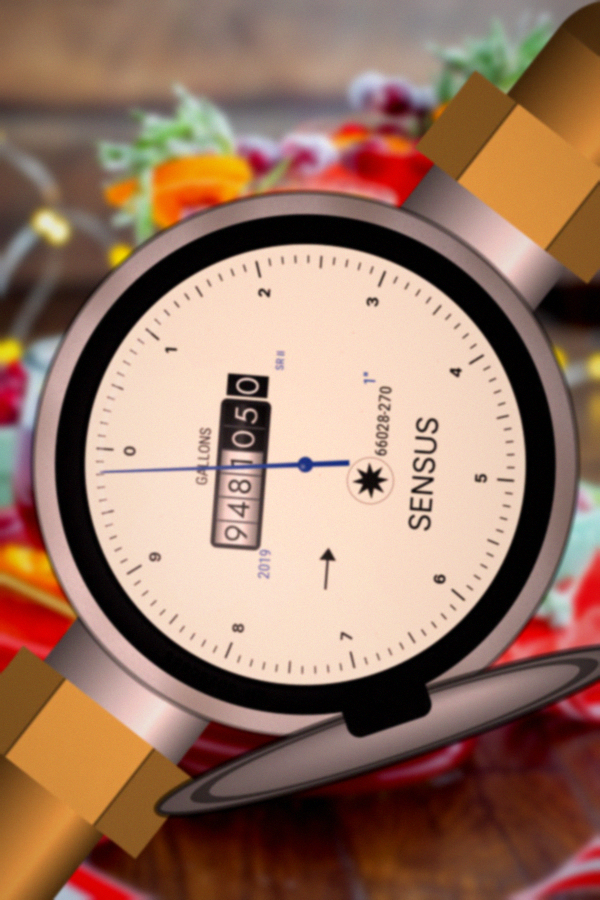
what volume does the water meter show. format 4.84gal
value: 9481049.8gal
